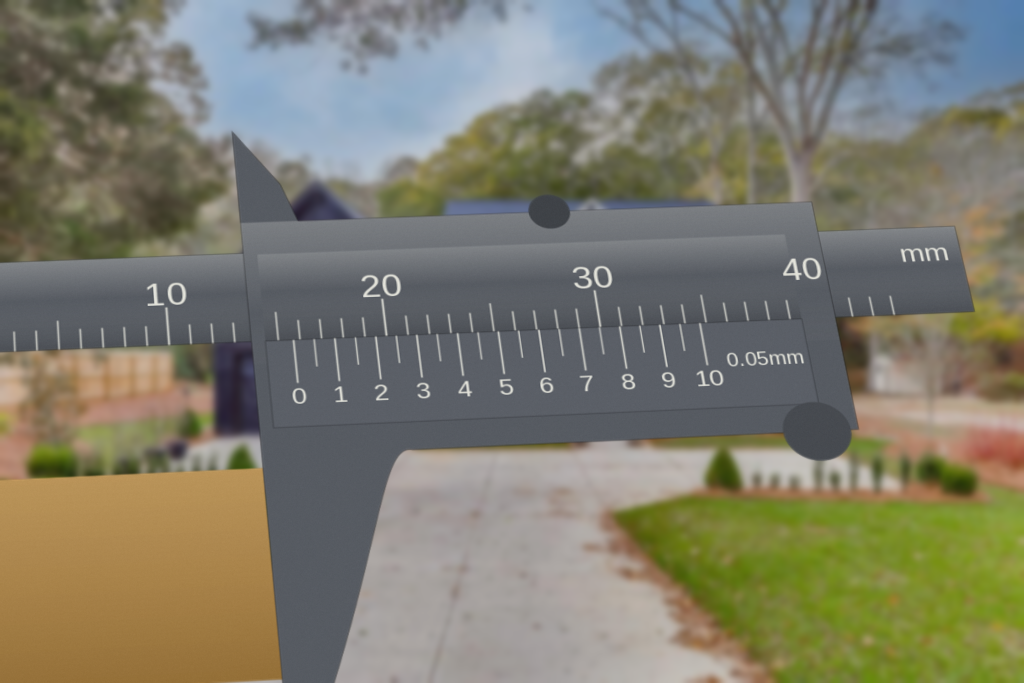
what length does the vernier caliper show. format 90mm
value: 15.7mm
